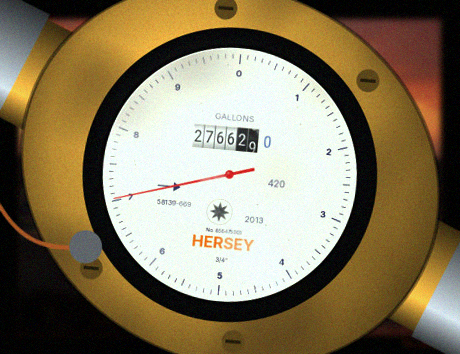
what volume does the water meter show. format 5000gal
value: 2766287.0gal
